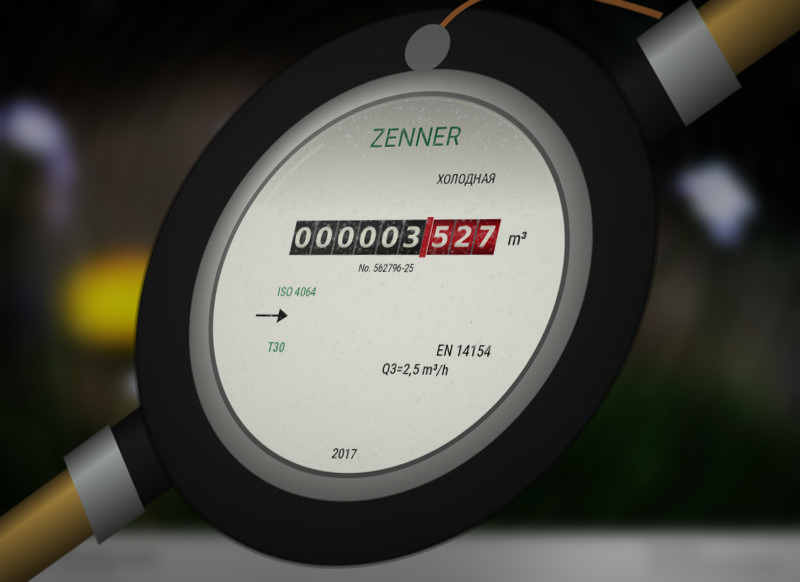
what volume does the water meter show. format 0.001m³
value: 3.527m³
